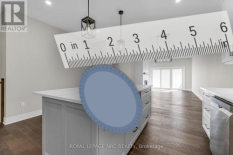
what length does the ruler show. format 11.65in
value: 2.5in
